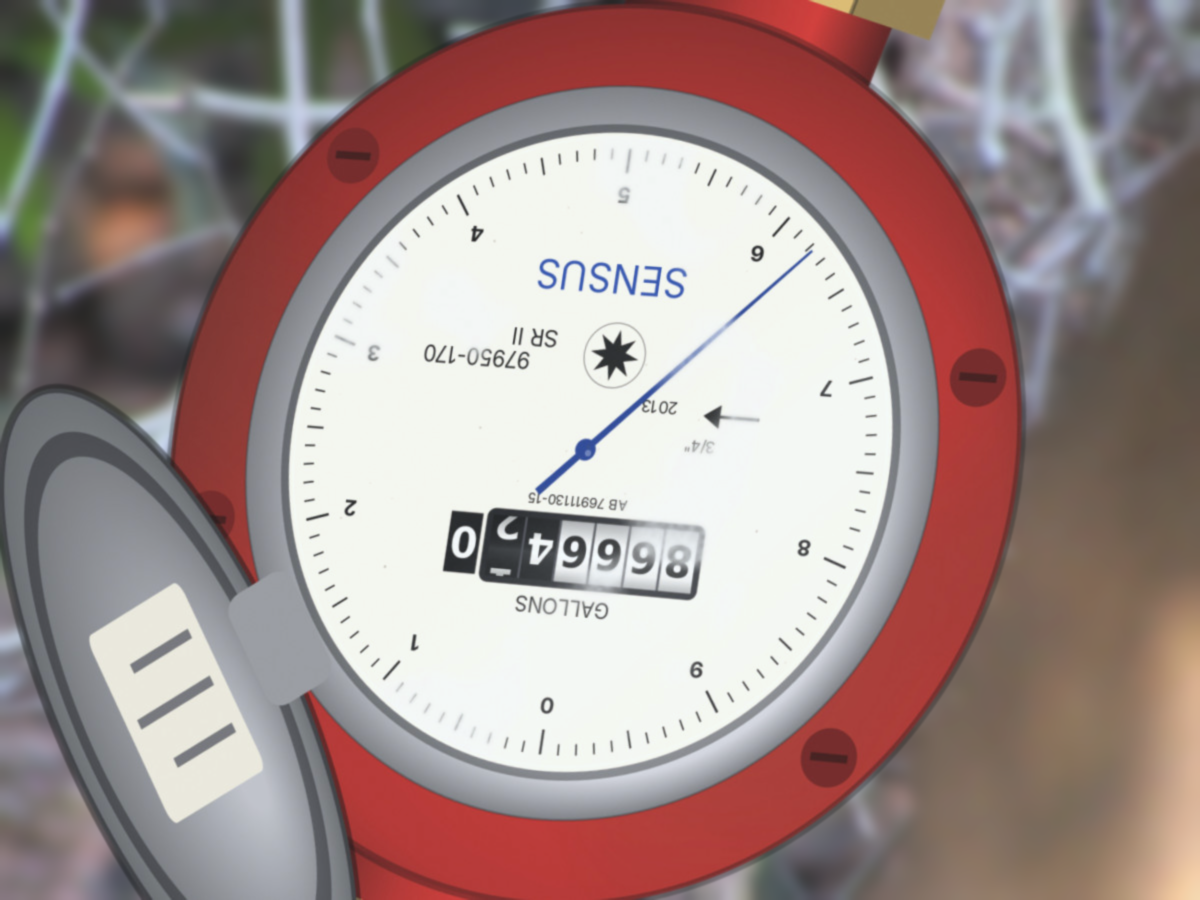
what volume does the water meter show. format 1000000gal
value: 8666416.2gal
